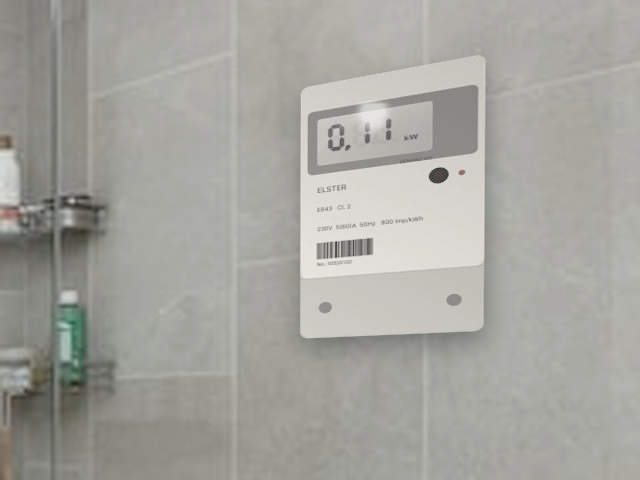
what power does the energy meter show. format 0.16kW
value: 0.11kW
